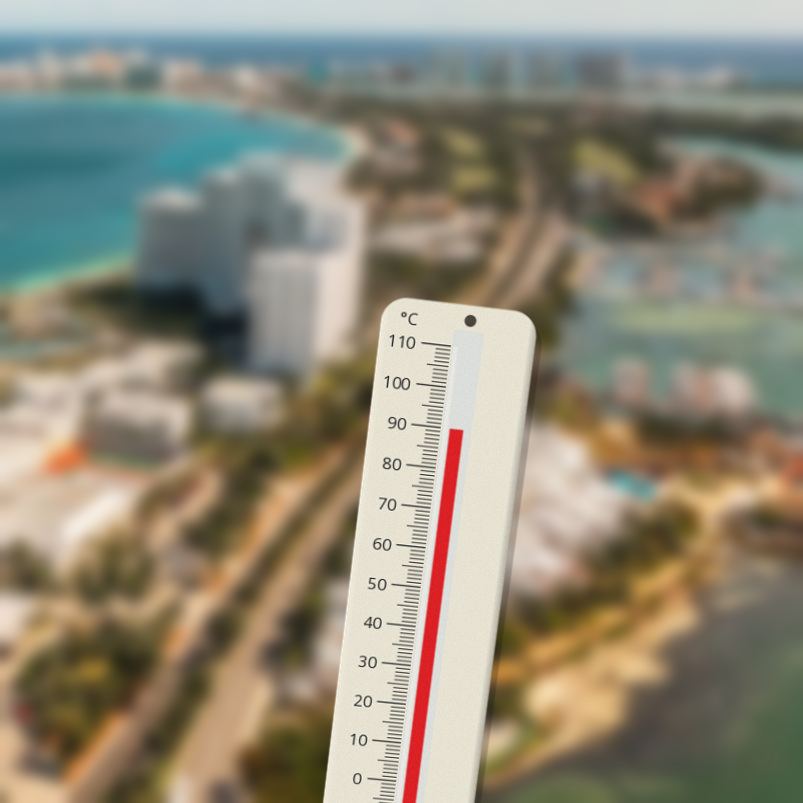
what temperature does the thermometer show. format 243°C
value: 90°C
